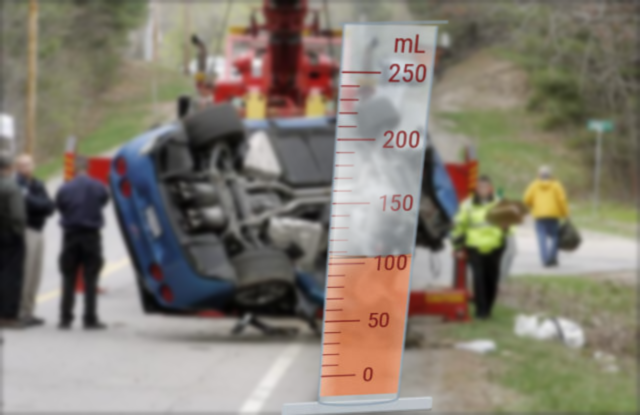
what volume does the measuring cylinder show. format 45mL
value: 105mL
